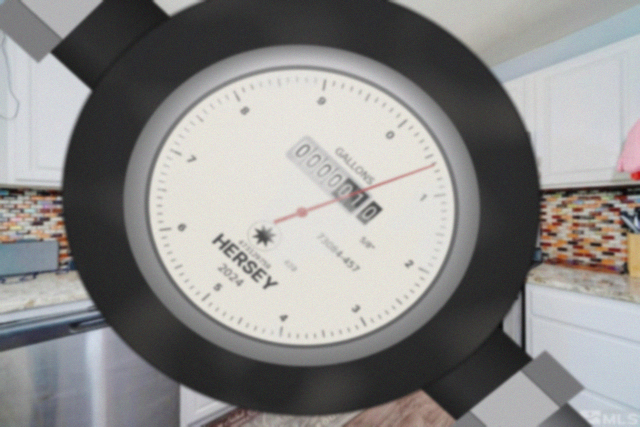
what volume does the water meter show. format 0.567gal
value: 10.6gal
